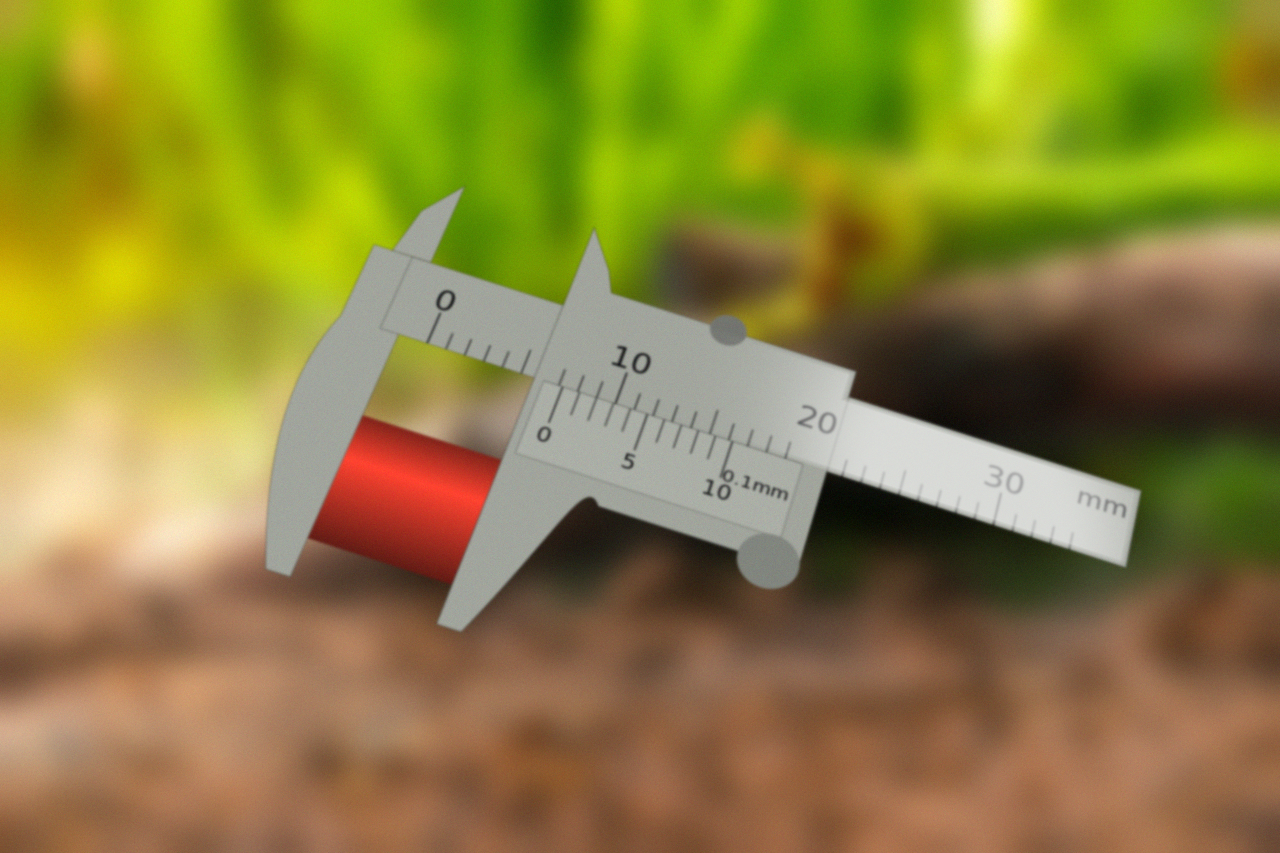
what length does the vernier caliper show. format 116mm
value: 7.2mm
